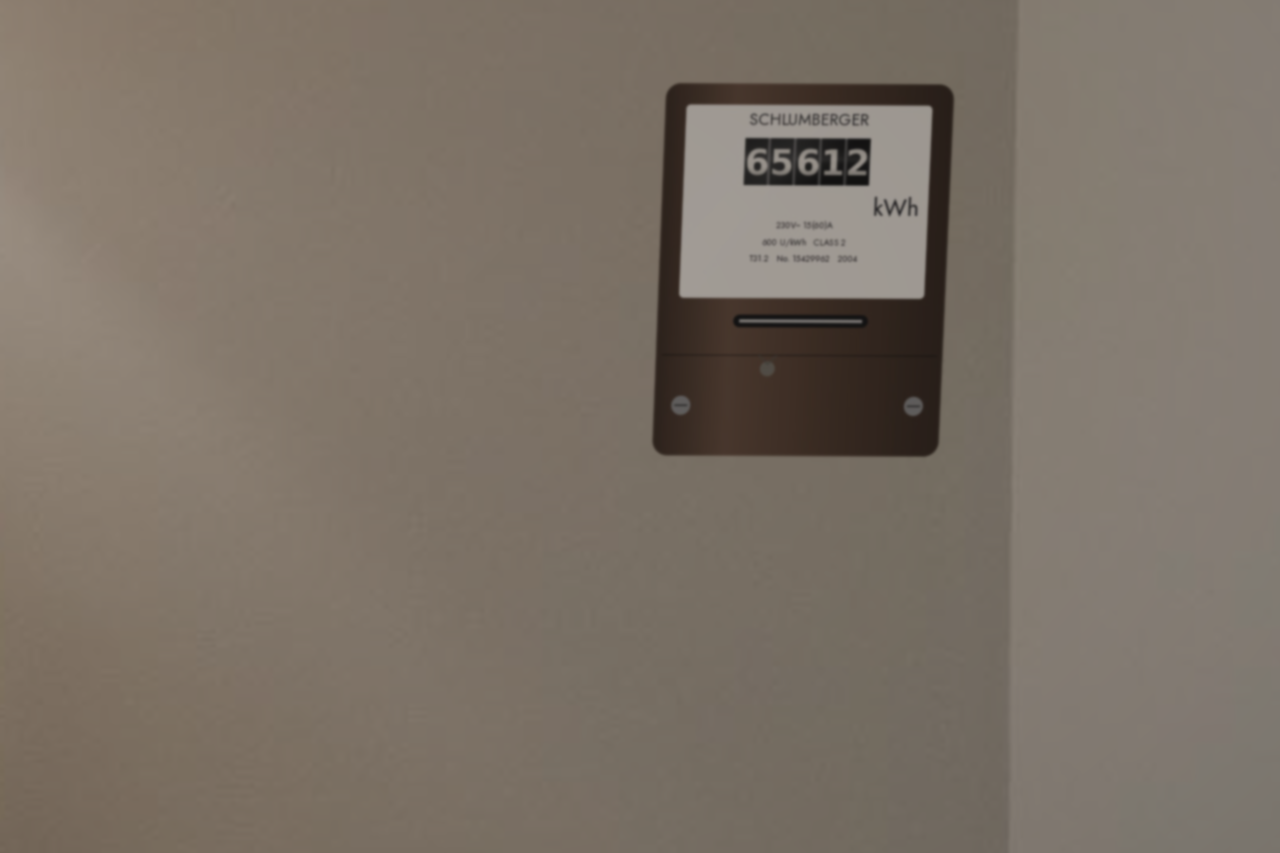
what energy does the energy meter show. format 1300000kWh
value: 65612kWh
